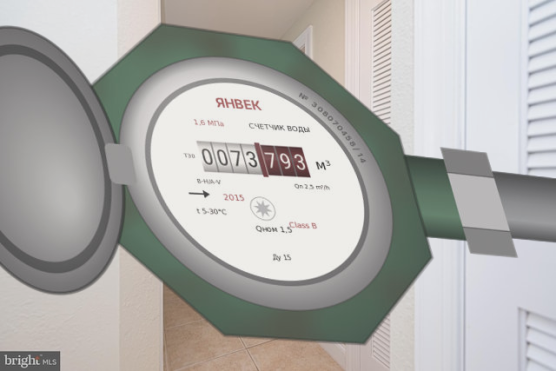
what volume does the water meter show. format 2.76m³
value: 73.793m³
